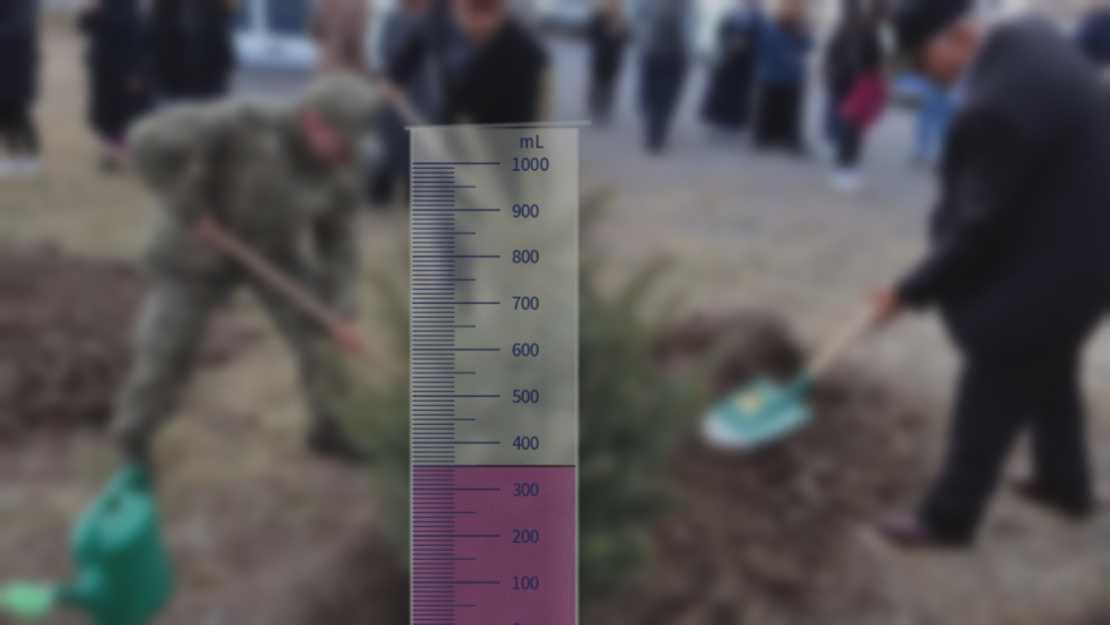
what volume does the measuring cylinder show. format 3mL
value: 350mL
